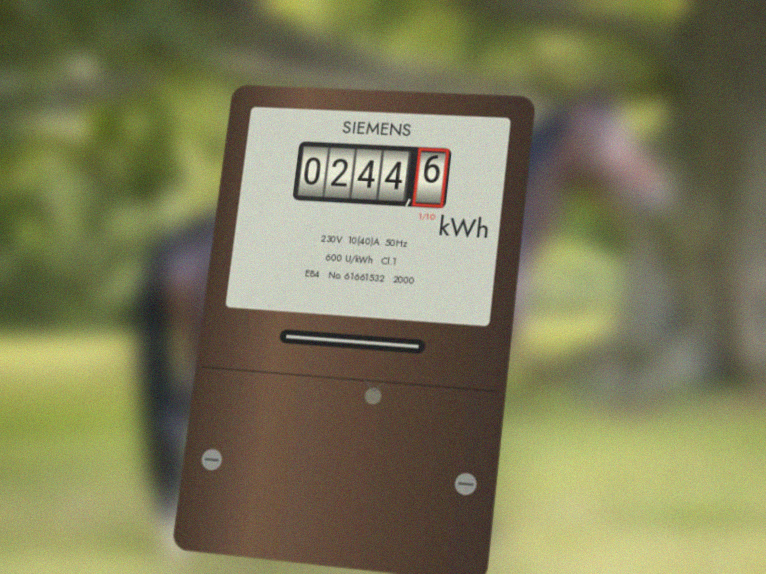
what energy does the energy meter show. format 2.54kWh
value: 244.6kWh
